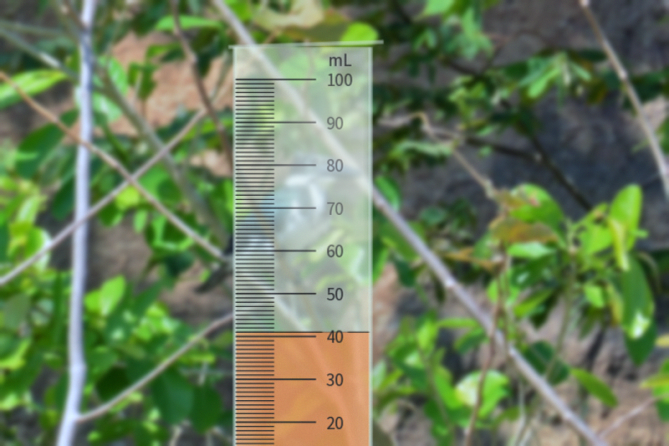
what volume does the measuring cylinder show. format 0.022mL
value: 41mL
